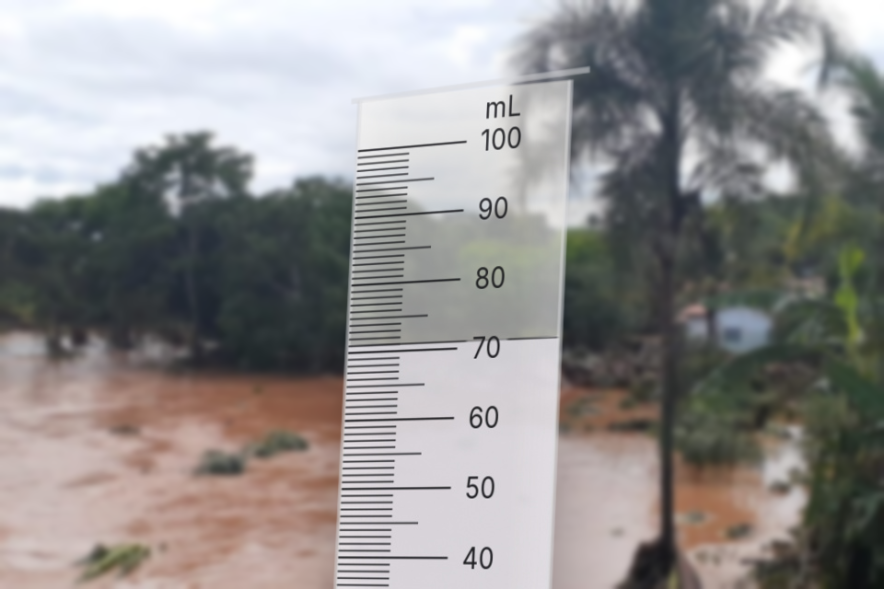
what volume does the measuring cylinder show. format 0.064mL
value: 71mL
